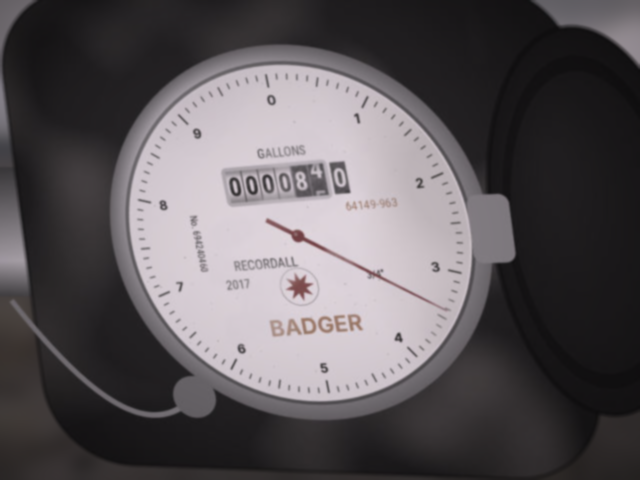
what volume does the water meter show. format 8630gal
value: 843.4gal
